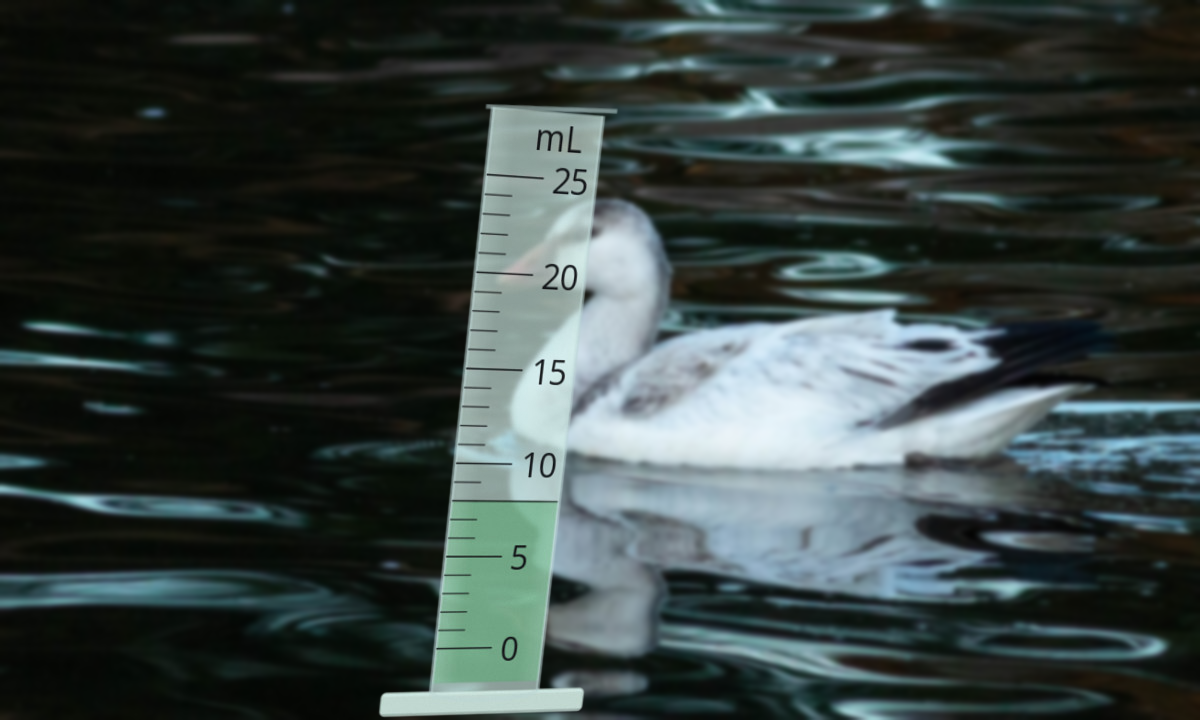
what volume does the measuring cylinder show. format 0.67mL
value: 8mL
